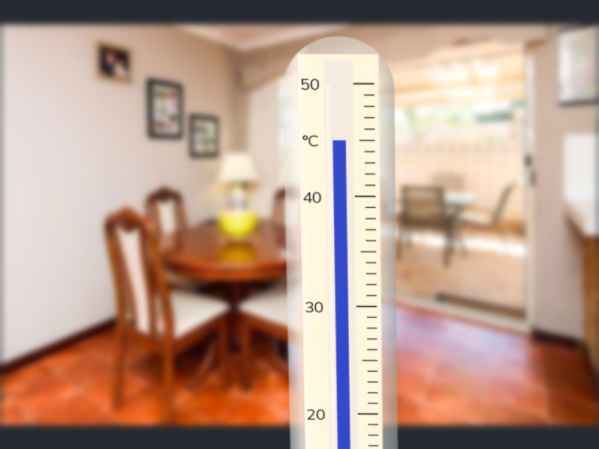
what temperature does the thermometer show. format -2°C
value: 45°C
